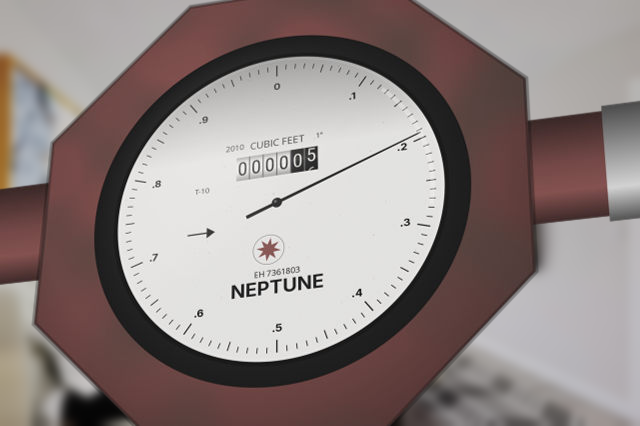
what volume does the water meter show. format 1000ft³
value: 5.19ft³
